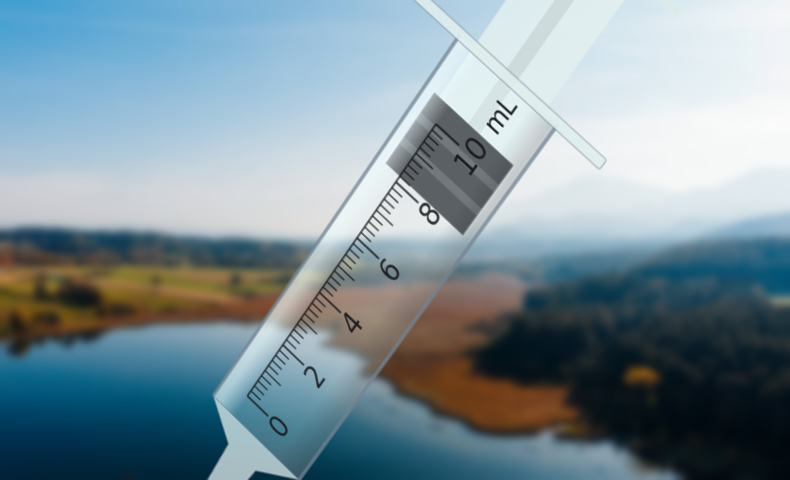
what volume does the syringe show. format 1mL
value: 8.2mL
